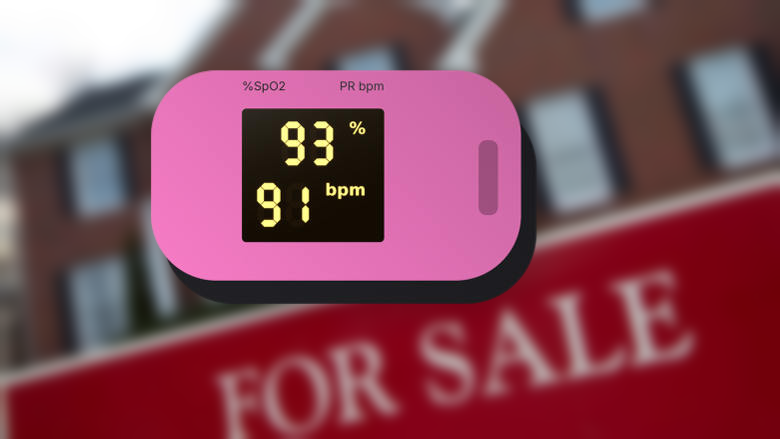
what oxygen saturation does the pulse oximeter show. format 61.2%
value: 93%
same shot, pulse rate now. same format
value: 91bpm
